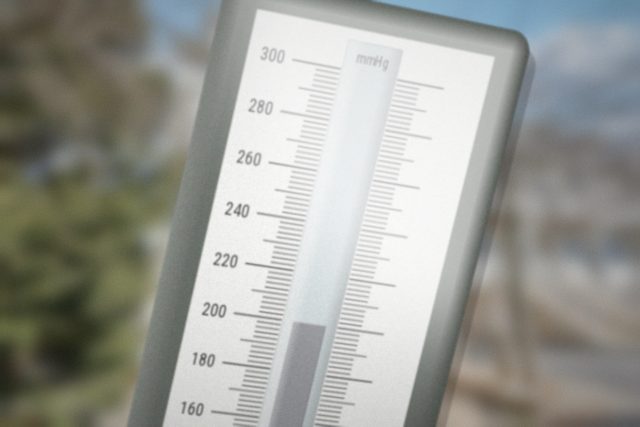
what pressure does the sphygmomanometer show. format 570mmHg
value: 200mmHg
